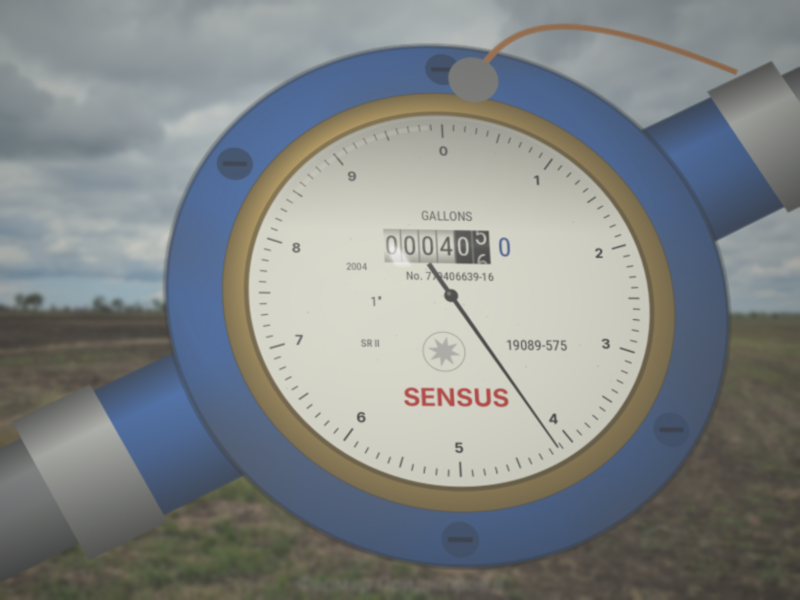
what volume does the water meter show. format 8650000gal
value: 4054.1gal
